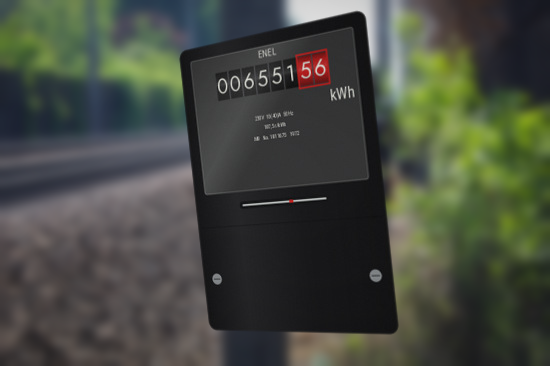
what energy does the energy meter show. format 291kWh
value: 6551.56kWh
